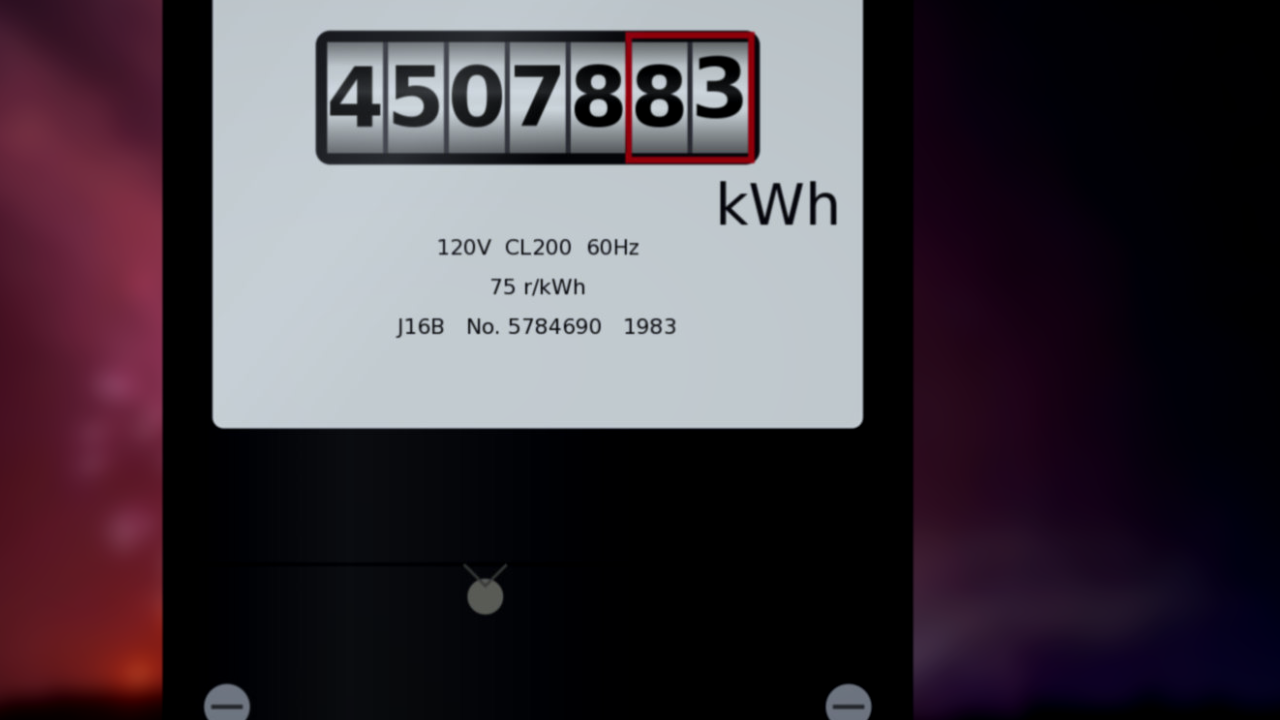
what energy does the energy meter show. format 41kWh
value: 45078.83kWh
